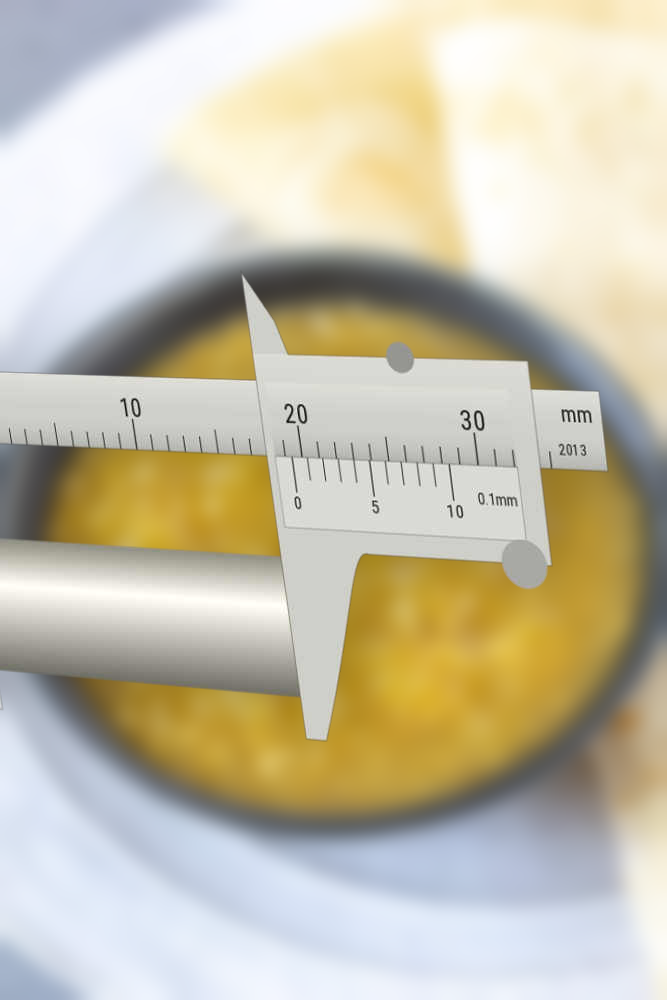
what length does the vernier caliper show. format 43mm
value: 19.4mm
